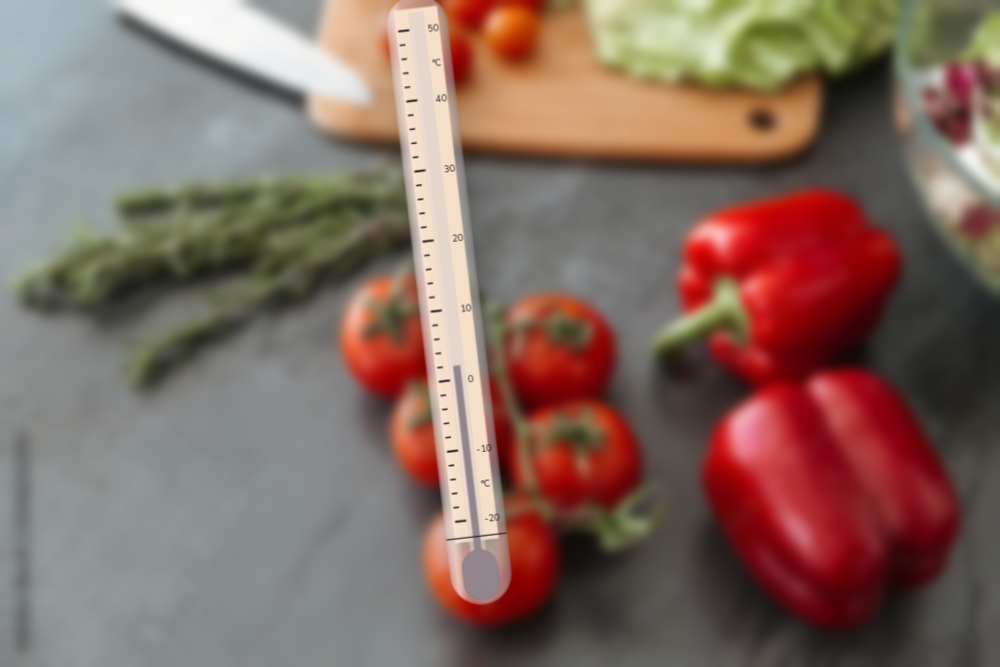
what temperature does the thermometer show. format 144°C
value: 2°C
